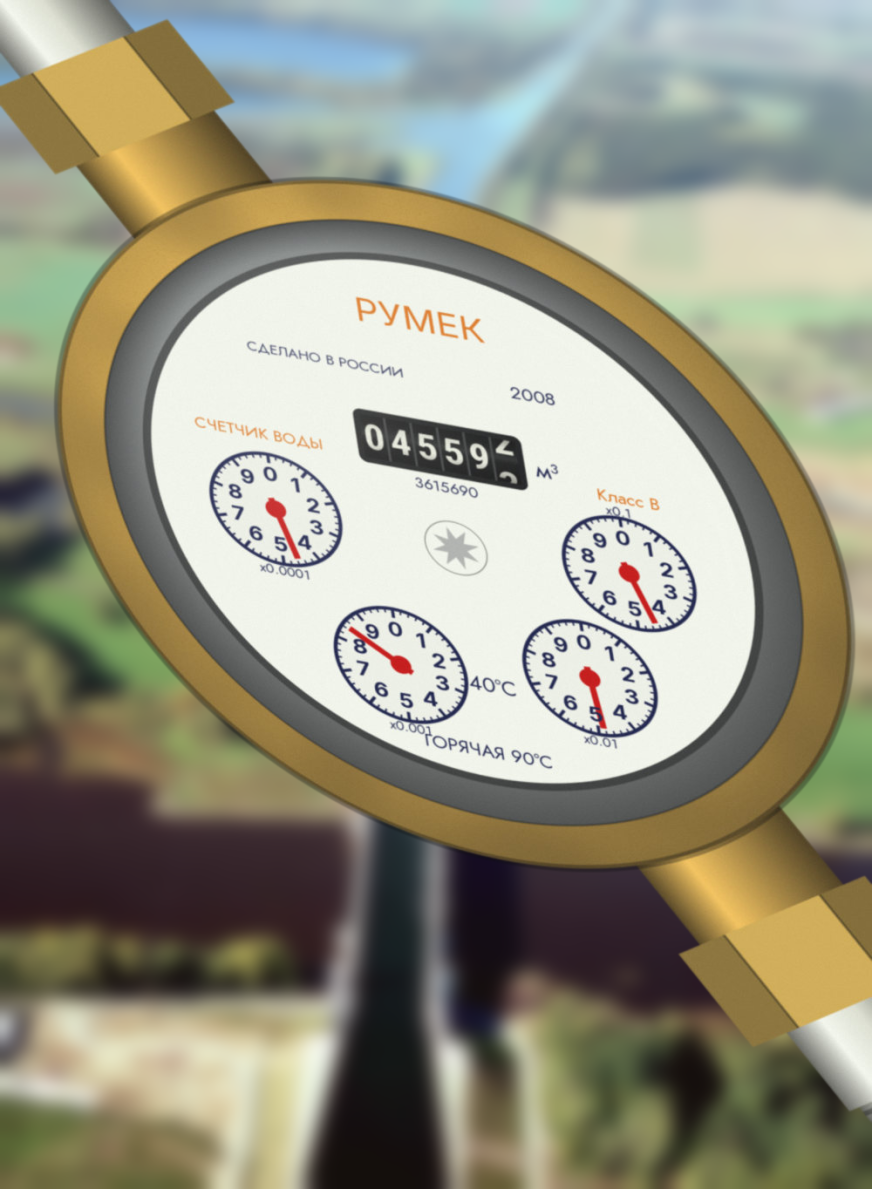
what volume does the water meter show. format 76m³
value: 45592.4484m³
